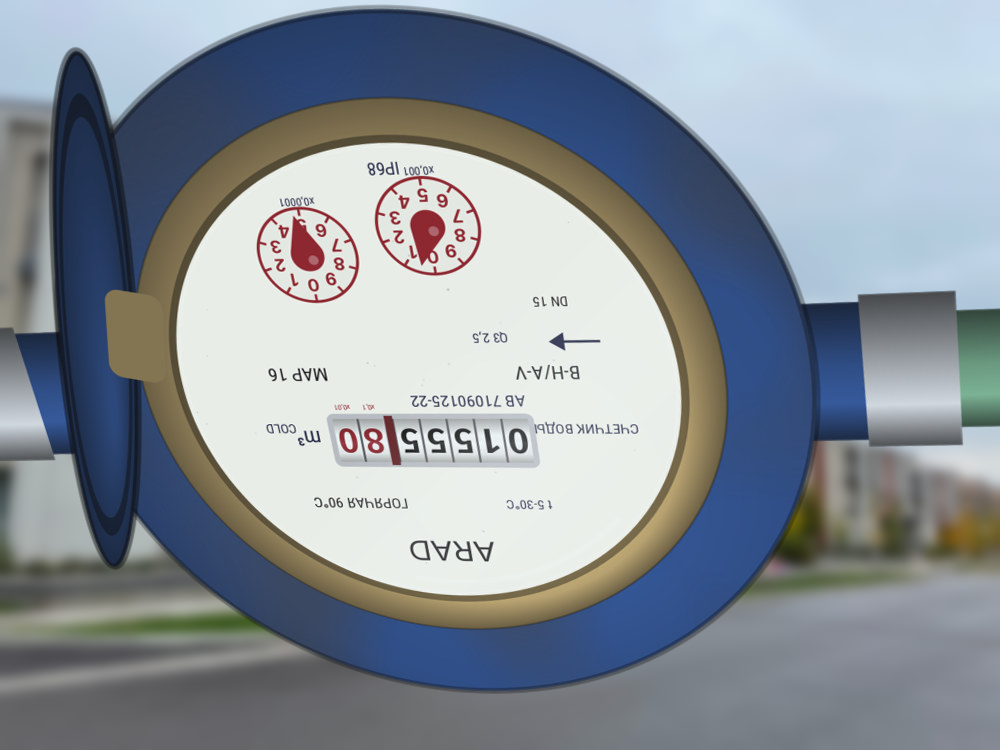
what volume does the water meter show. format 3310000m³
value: 1555.8004m³
